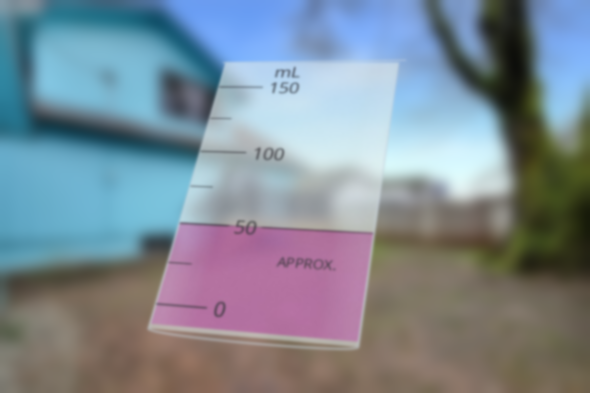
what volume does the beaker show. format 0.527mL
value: 50mL
